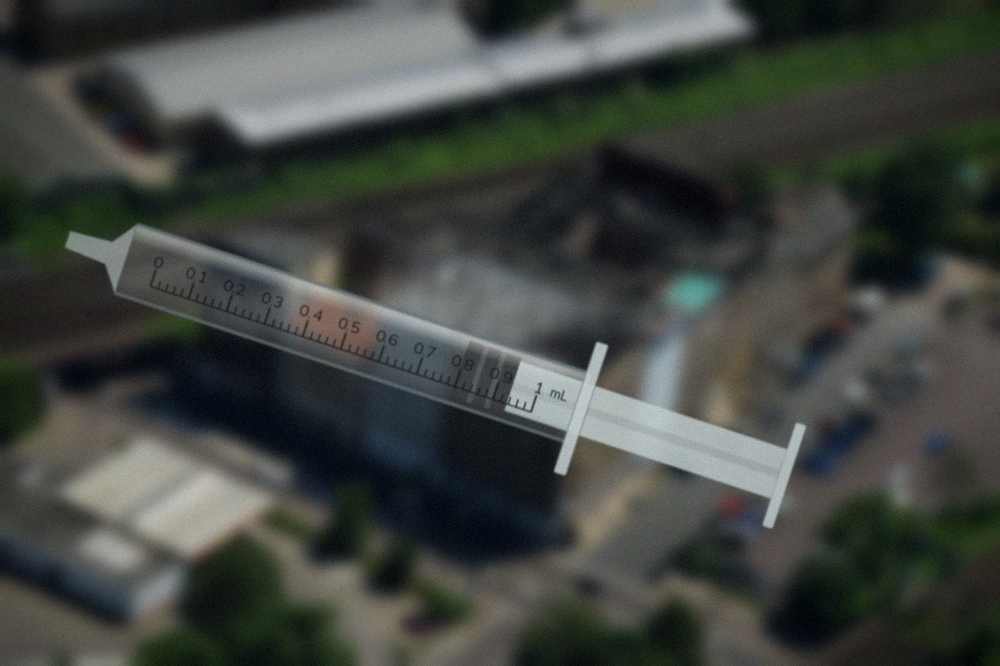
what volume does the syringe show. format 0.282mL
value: 0.8mL
